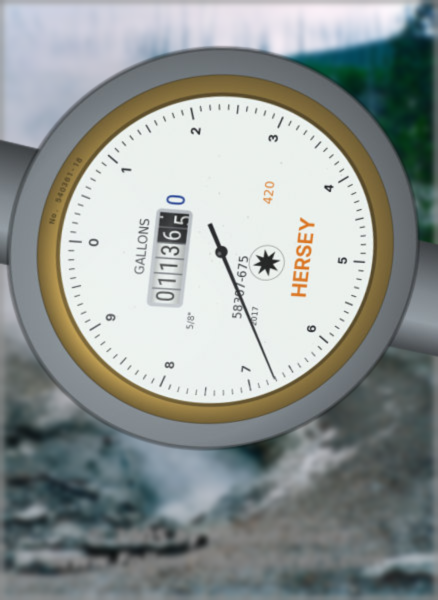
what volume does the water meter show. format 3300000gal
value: 113646.7gal
